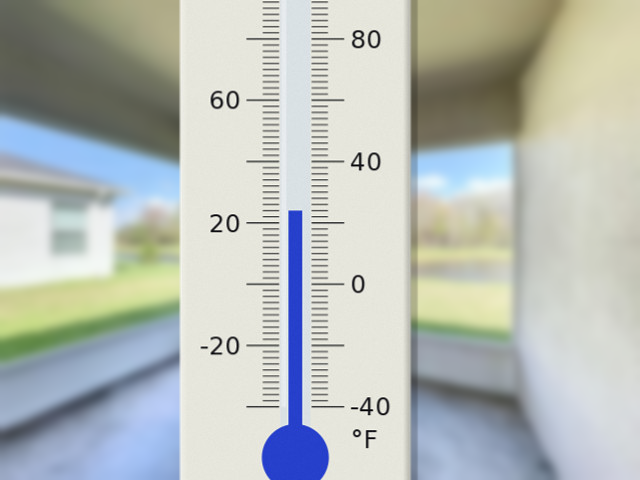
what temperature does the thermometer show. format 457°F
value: 24°F
